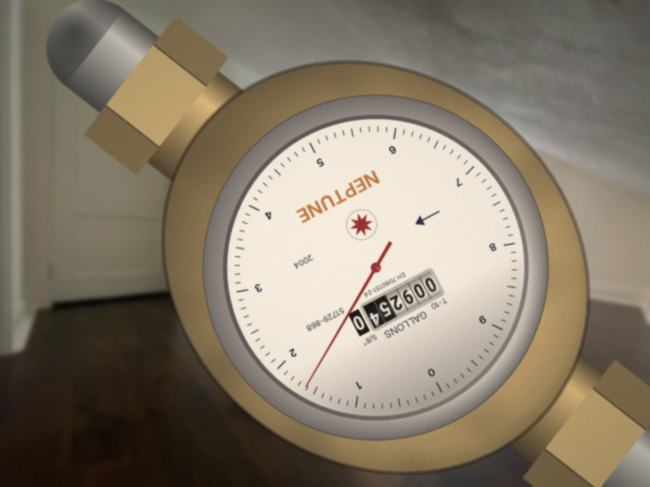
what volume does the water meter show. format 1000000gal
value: 92541.6gal
